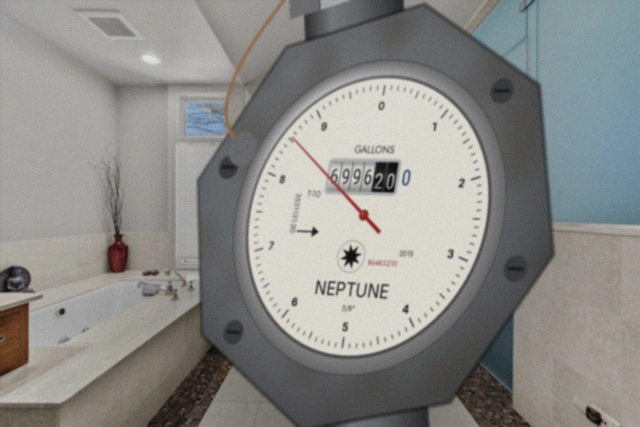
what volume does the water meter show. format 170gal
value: 6996198.5gal
